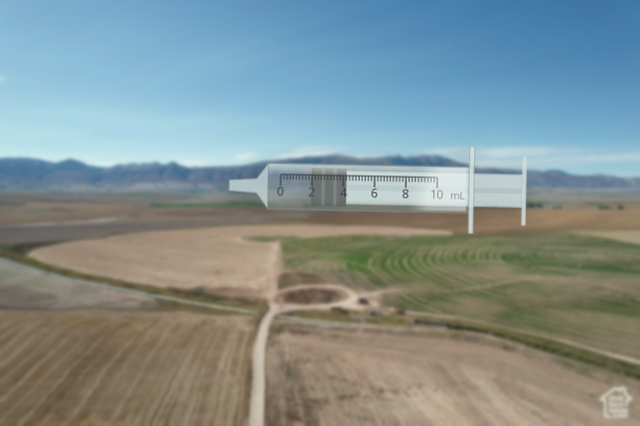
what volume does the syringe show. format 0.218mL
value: 2mL
